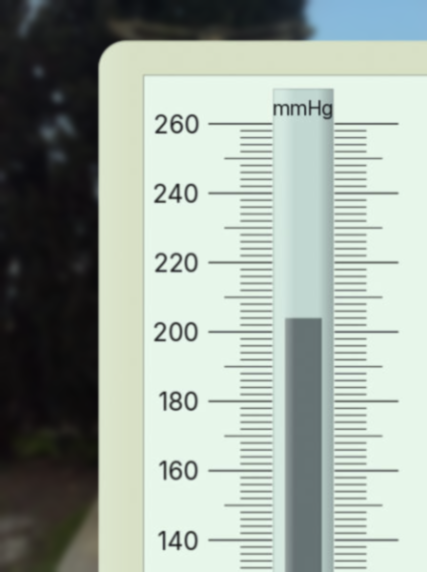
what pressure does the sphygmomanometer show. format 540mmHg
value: 204mmHg
